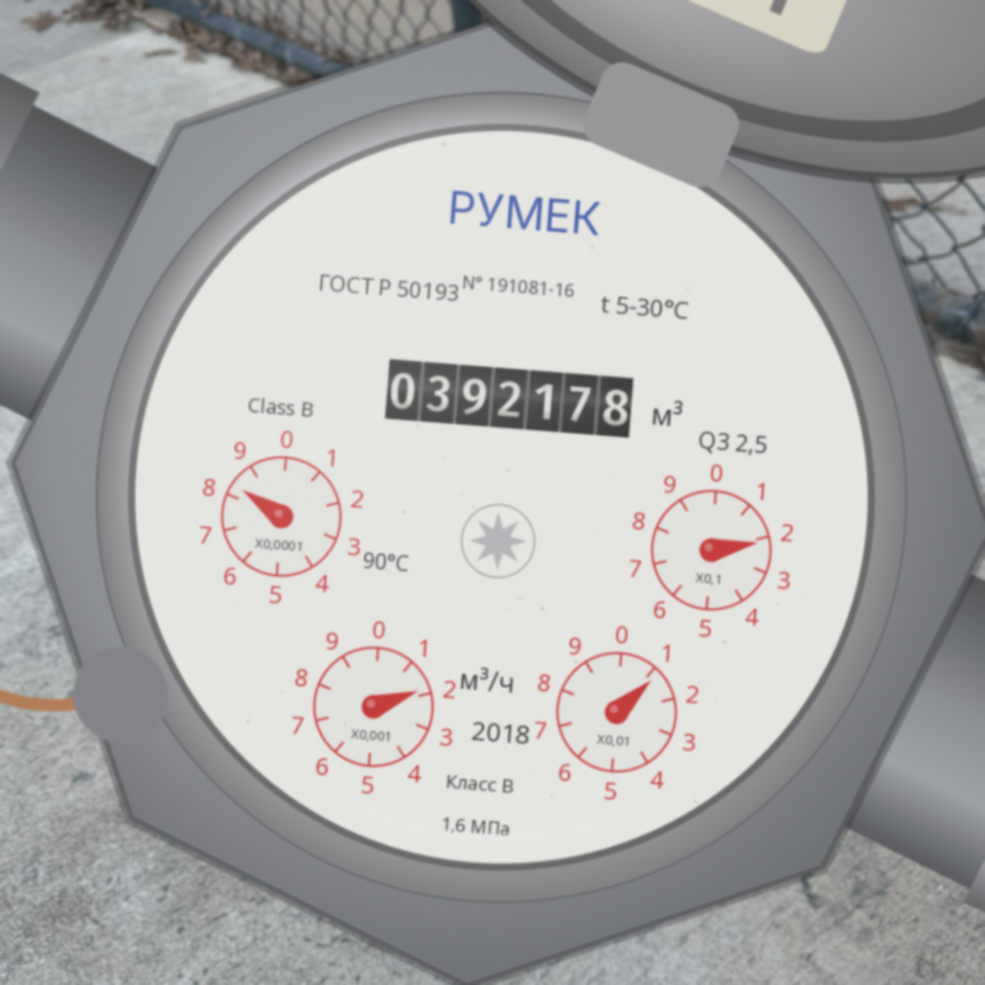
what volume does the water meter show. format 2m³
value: 392178.2118m³
